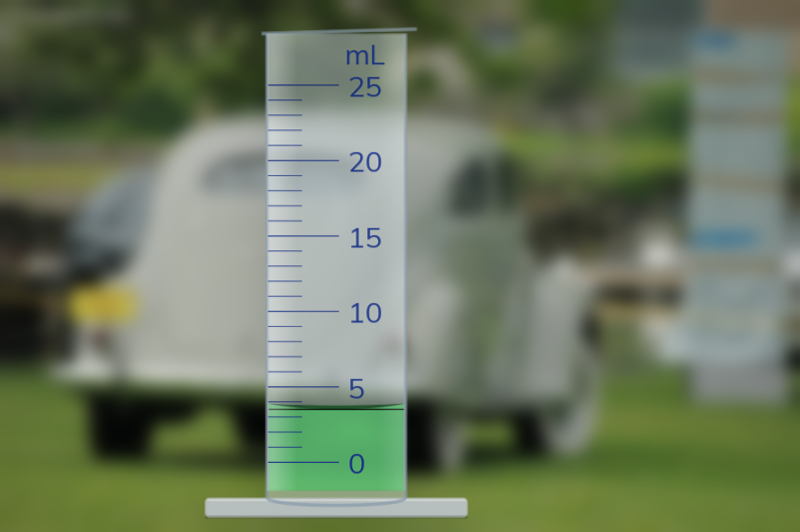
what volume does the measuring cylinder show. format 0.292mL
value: 3.5mL
